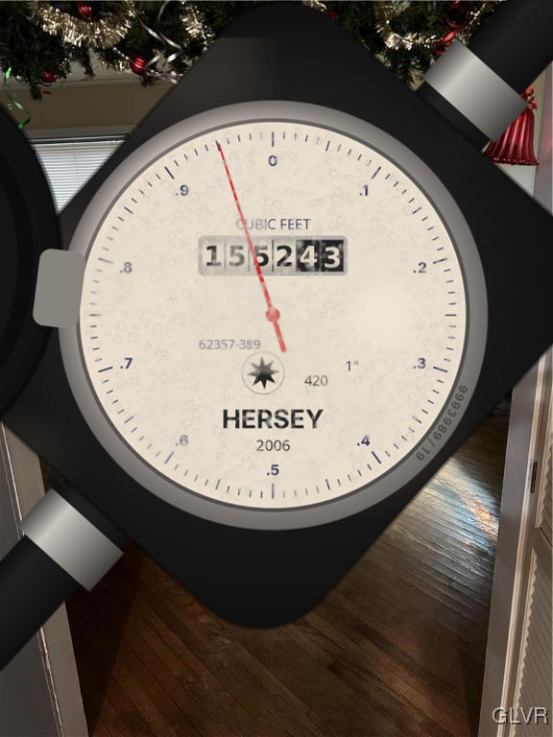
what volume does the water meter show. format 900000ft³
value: 155242.95ft³
